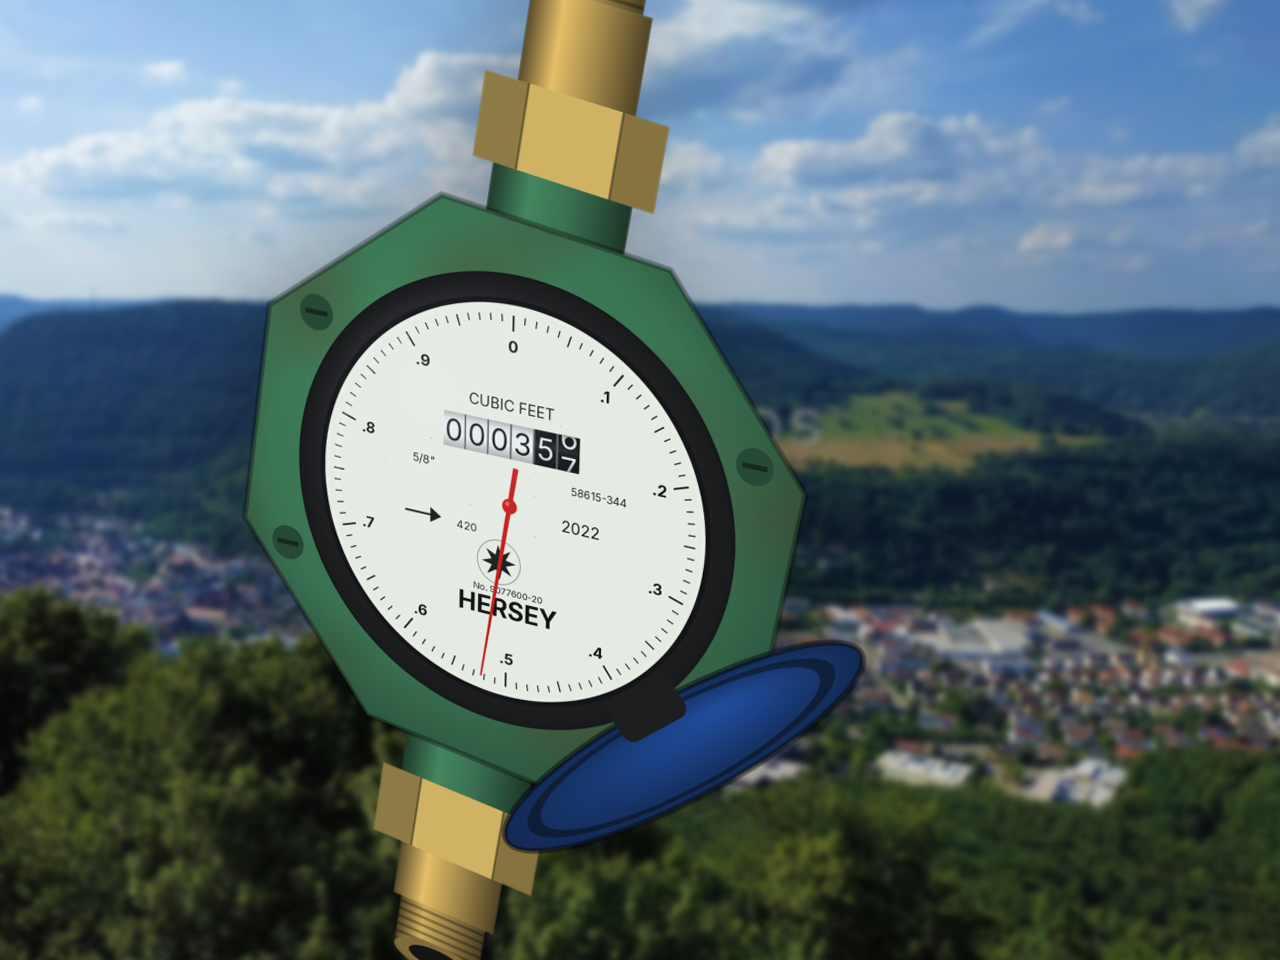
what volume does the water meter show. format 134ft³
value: 356.52ft³
